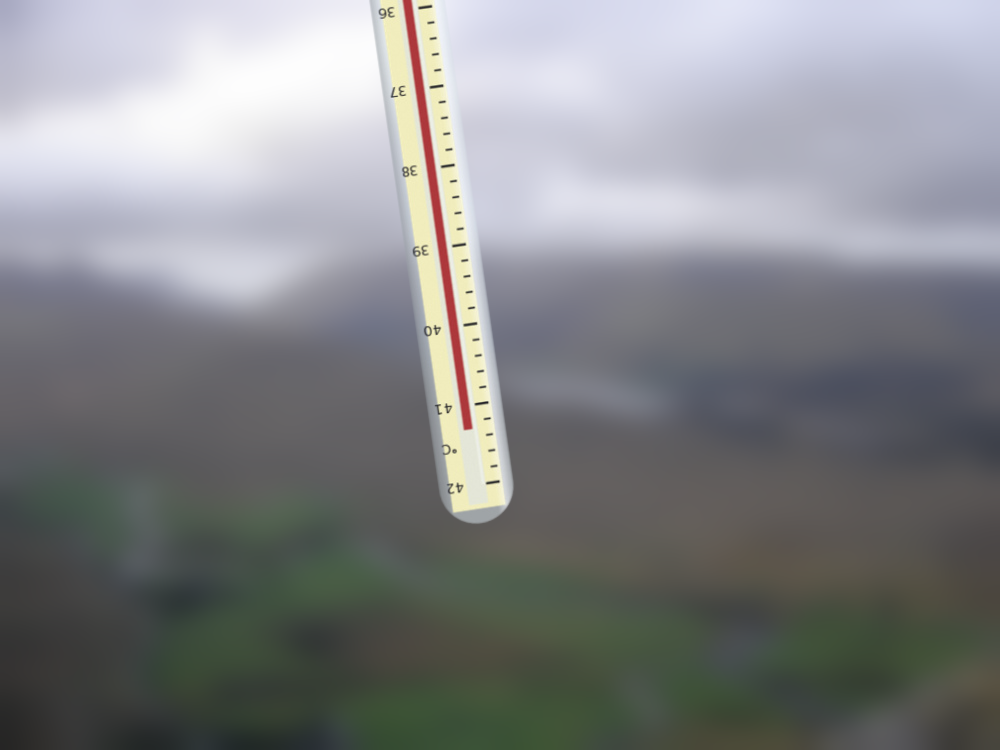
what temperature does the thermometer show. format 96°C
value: 41.3°C
